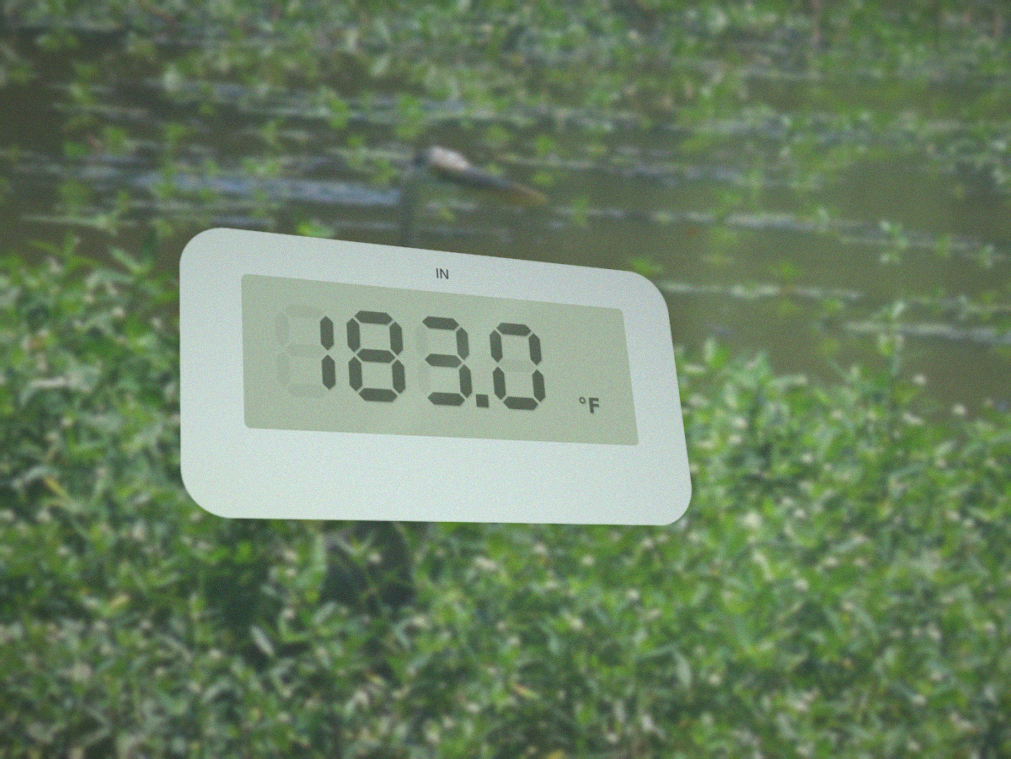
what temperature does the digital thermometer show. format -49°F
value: 183.0°F
